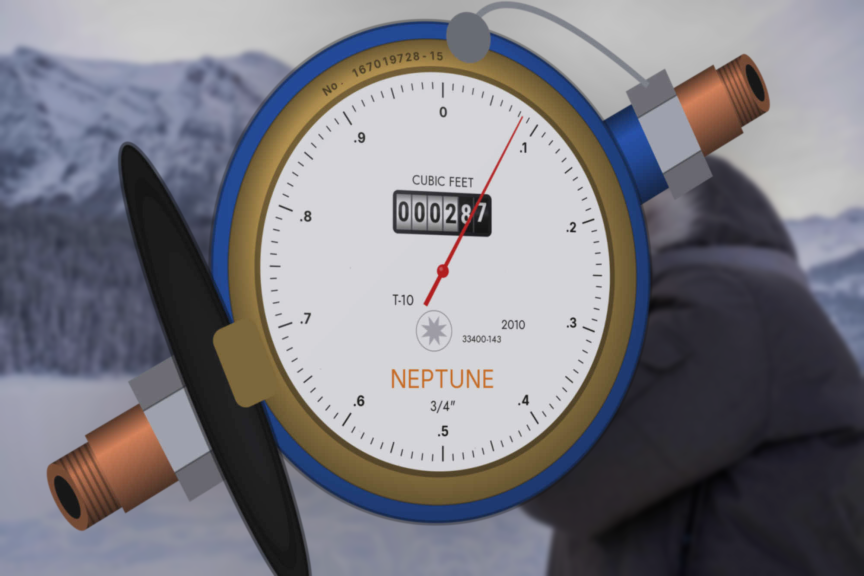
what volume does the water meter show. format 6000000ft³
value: 287.08ft³
